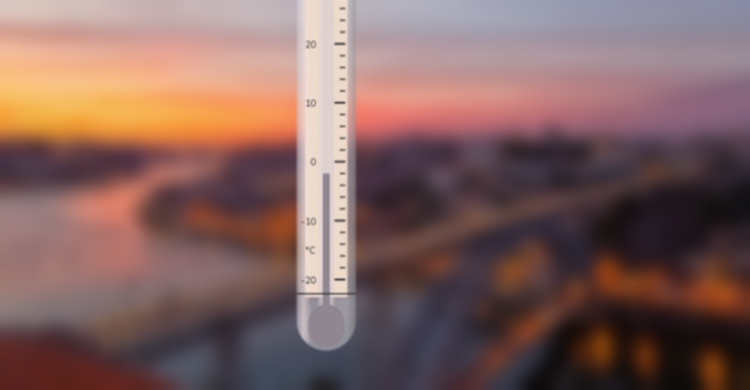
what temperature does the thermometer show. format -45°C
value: -2°C
